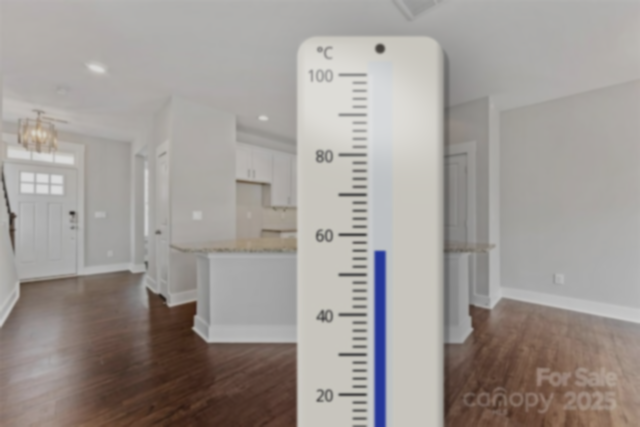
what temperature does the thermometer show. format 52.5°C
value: 56°C
